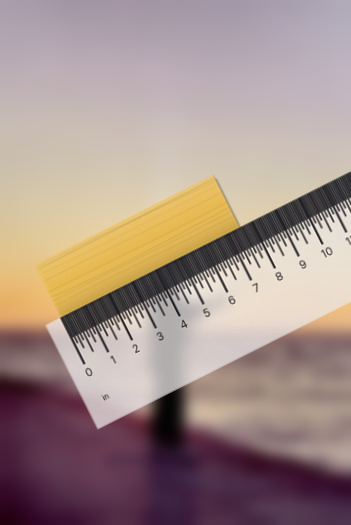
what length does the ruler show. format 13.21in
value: 7.5in
